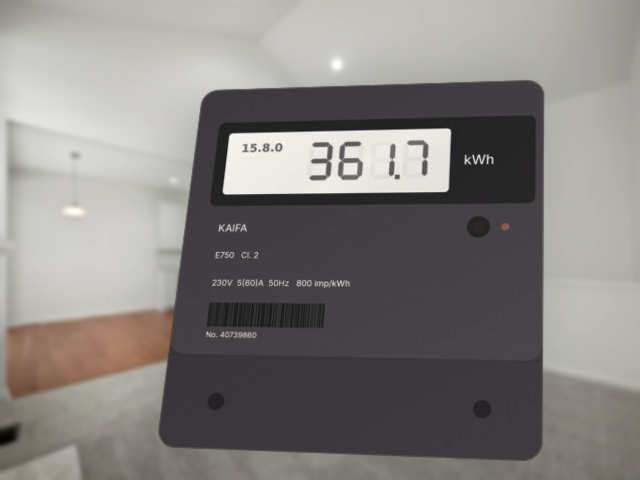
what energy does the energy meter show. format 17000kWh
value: 361.7kWh
